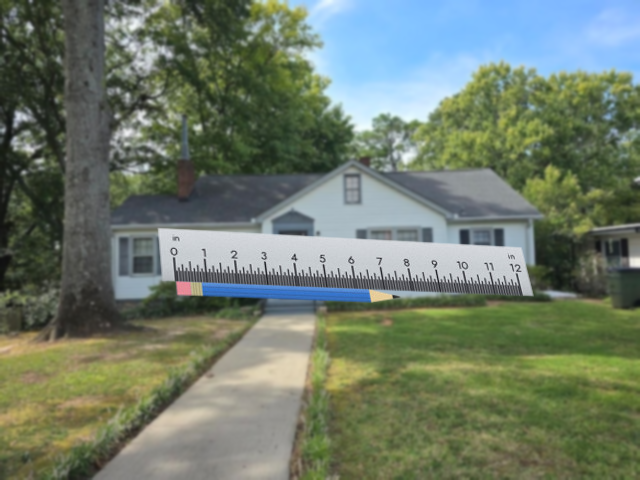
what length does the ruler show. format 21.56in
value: 7.5in
